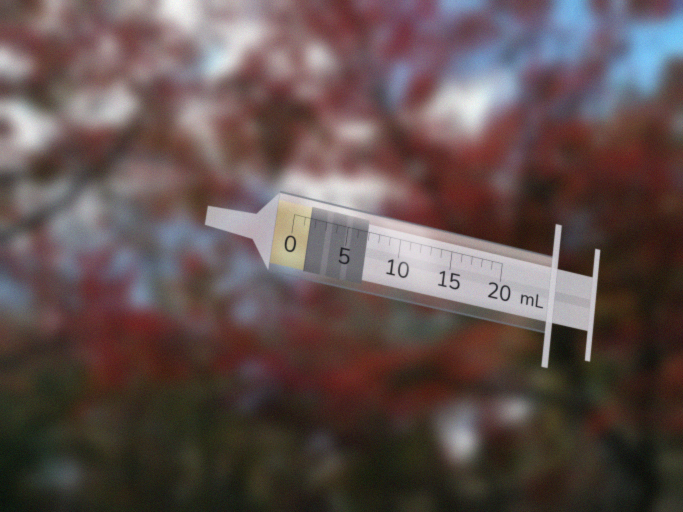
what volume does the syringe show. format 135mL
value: 1.5mL
